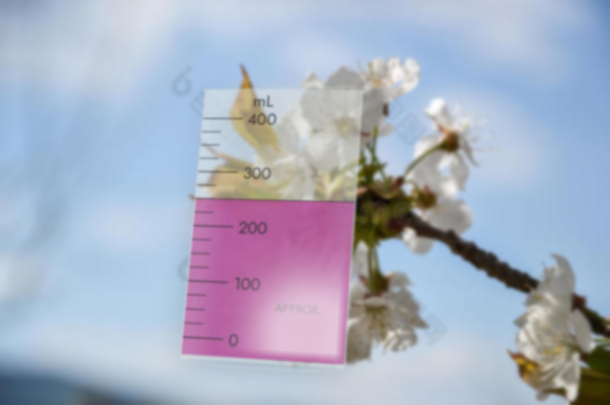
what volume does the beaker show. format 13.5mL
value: 250mL
